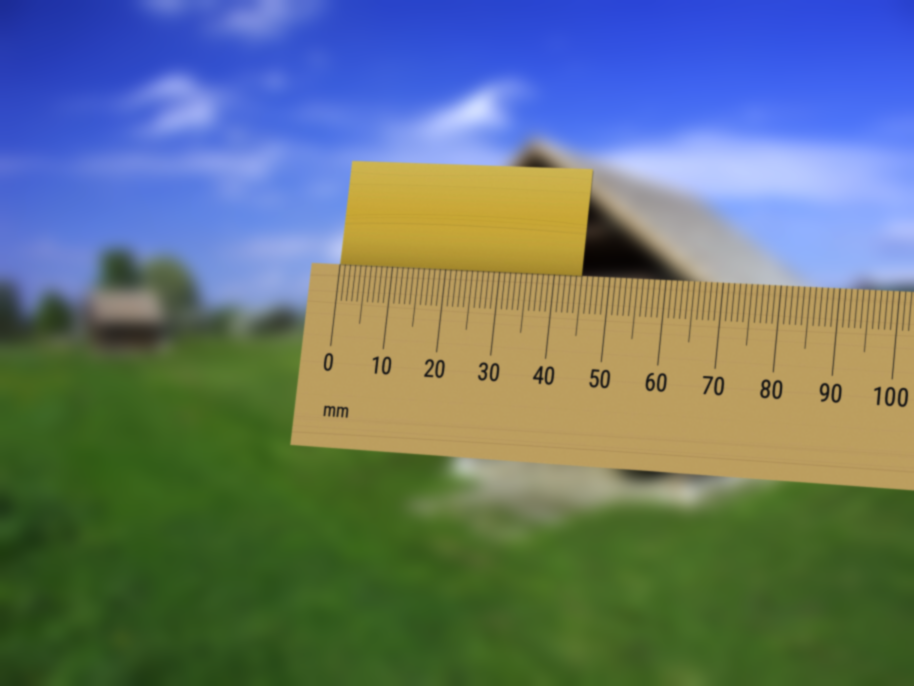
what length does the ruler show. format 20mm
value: 45mm
